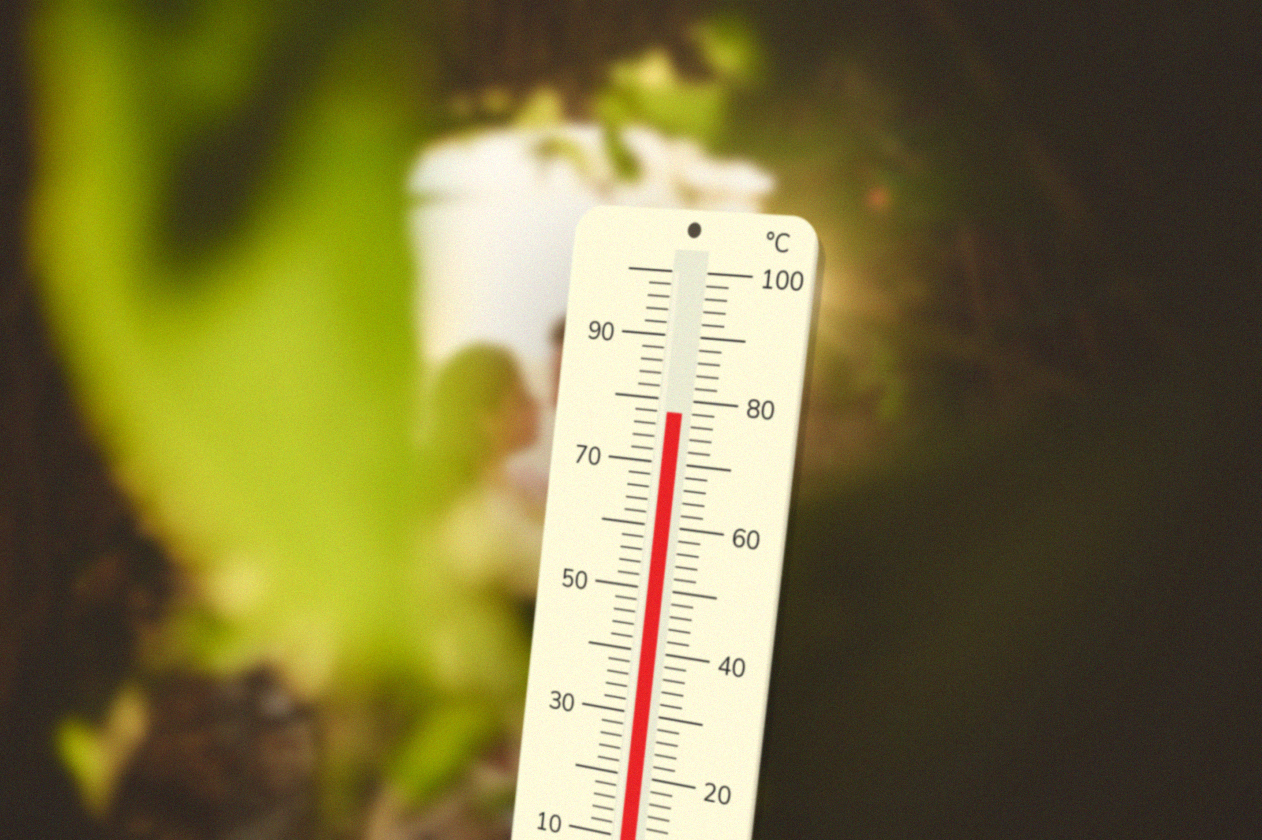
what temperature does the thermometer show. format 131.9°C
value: 78°C
